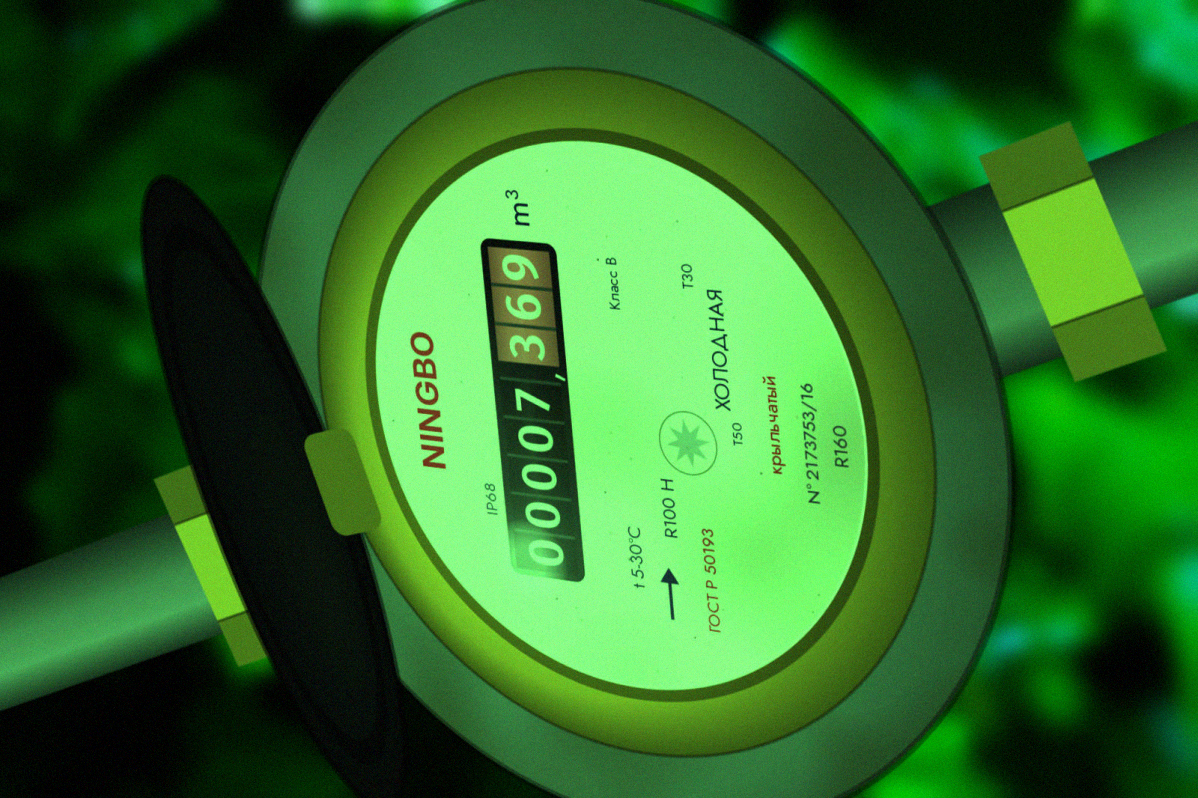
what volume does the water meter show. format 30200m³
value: 7.369m³
